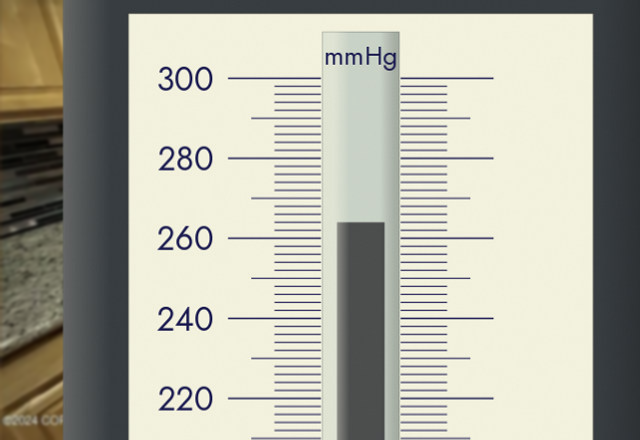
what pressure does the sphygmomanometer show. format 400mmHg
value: 264mmHg
